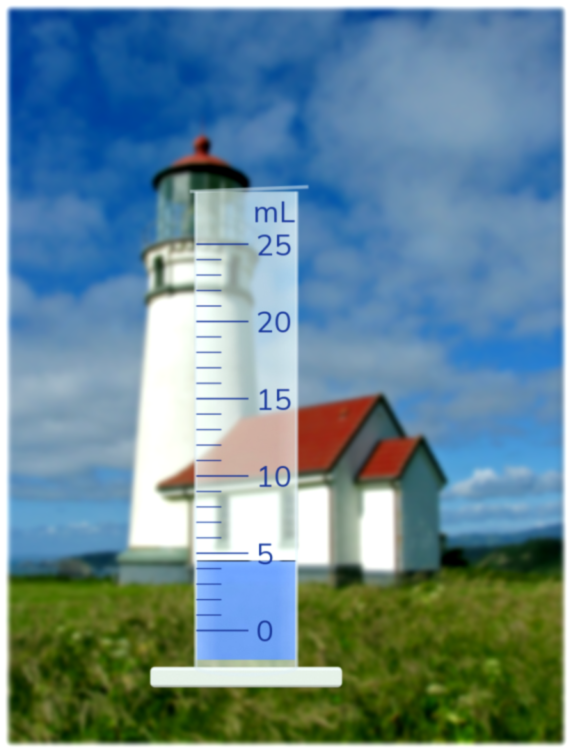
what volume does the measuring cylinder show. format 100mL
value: 4.5mL
